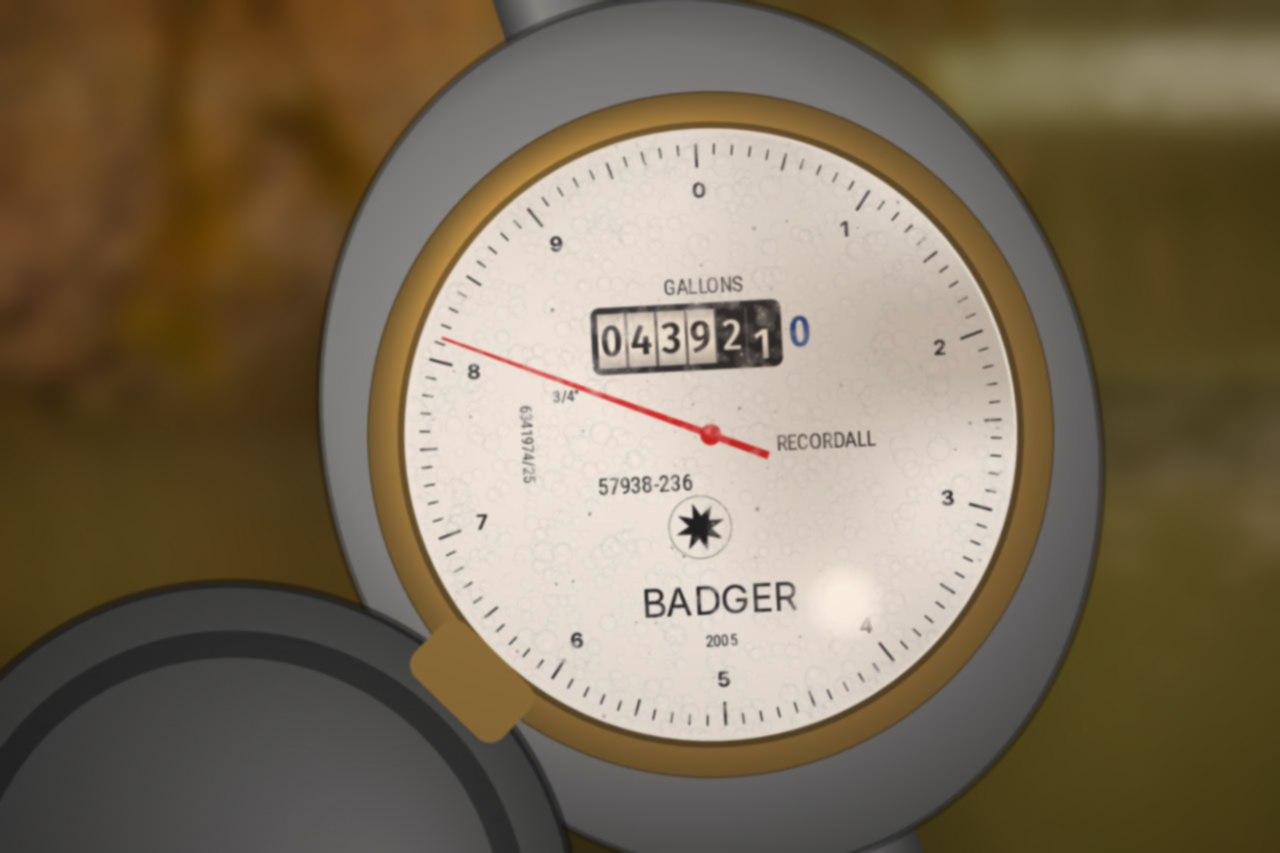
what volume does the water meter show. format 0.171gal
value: 439208.1gal
